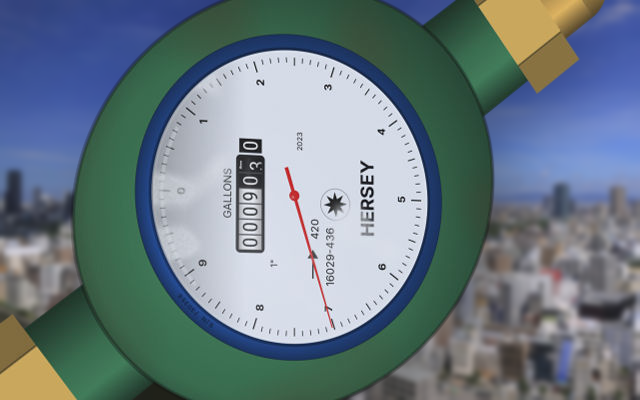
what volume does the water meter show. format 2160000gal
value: 9027.0gal
